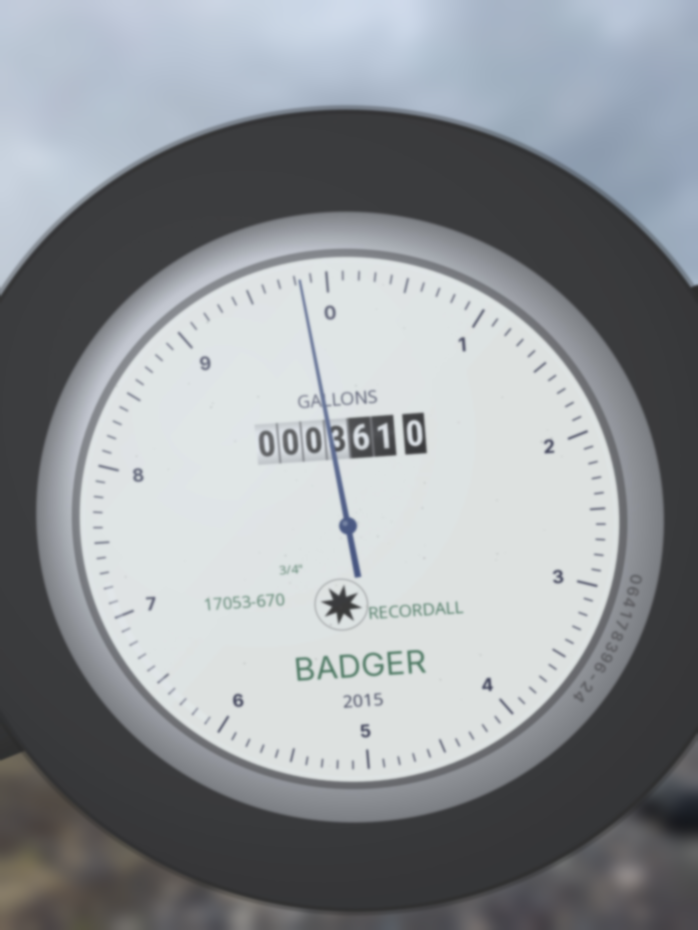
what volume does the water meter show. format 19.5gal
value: 3609.8gal
